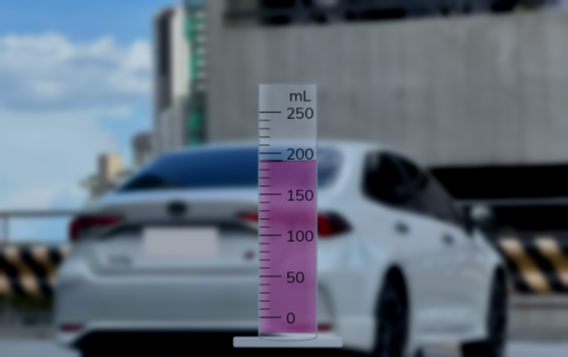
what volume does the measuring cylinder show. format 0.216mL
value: 190mL
